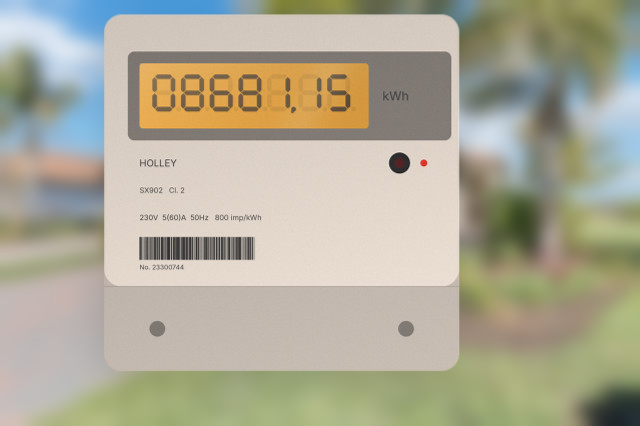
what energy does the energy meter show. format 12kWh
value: 8681.15kWh
